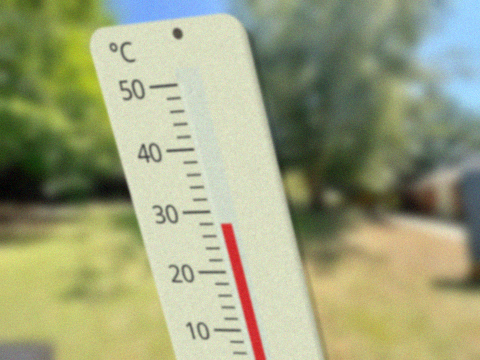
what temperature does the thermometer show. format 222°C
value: 28°C
